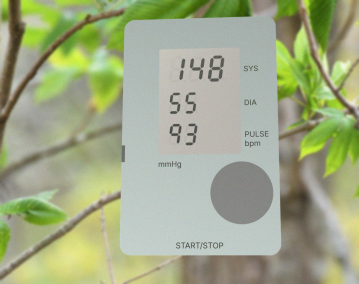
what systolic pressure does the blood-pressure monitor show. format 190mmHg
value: 148mmHg
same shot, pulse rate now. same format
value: 93bpm
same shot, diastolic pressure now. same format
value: 55mmHg
